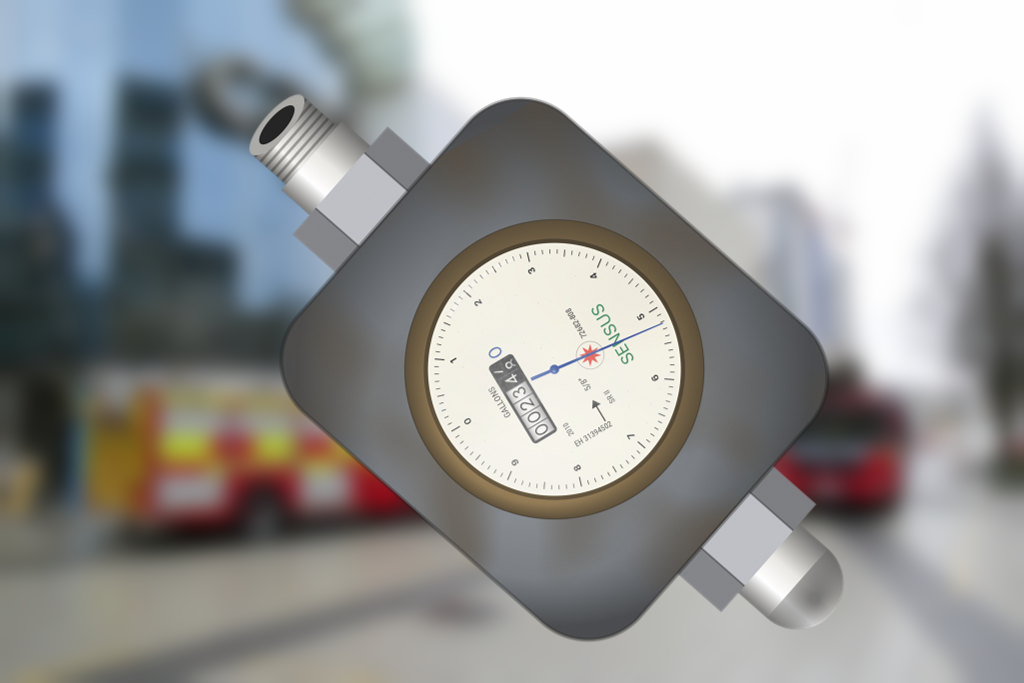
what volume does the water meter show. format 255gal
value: 23475.2gal
